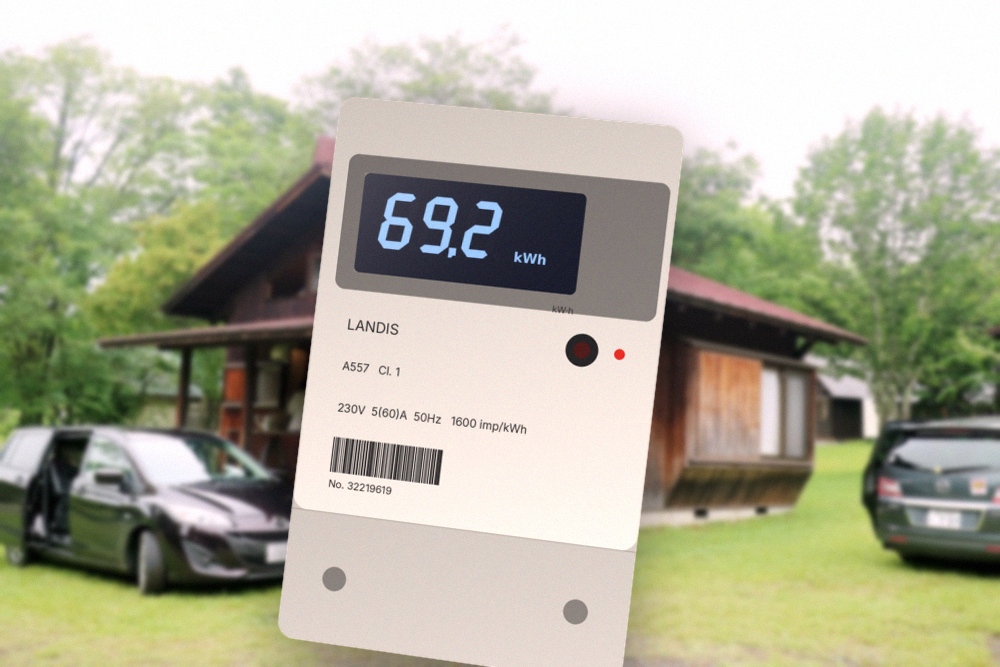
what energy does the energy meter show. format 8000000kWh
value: 69.2kWh
